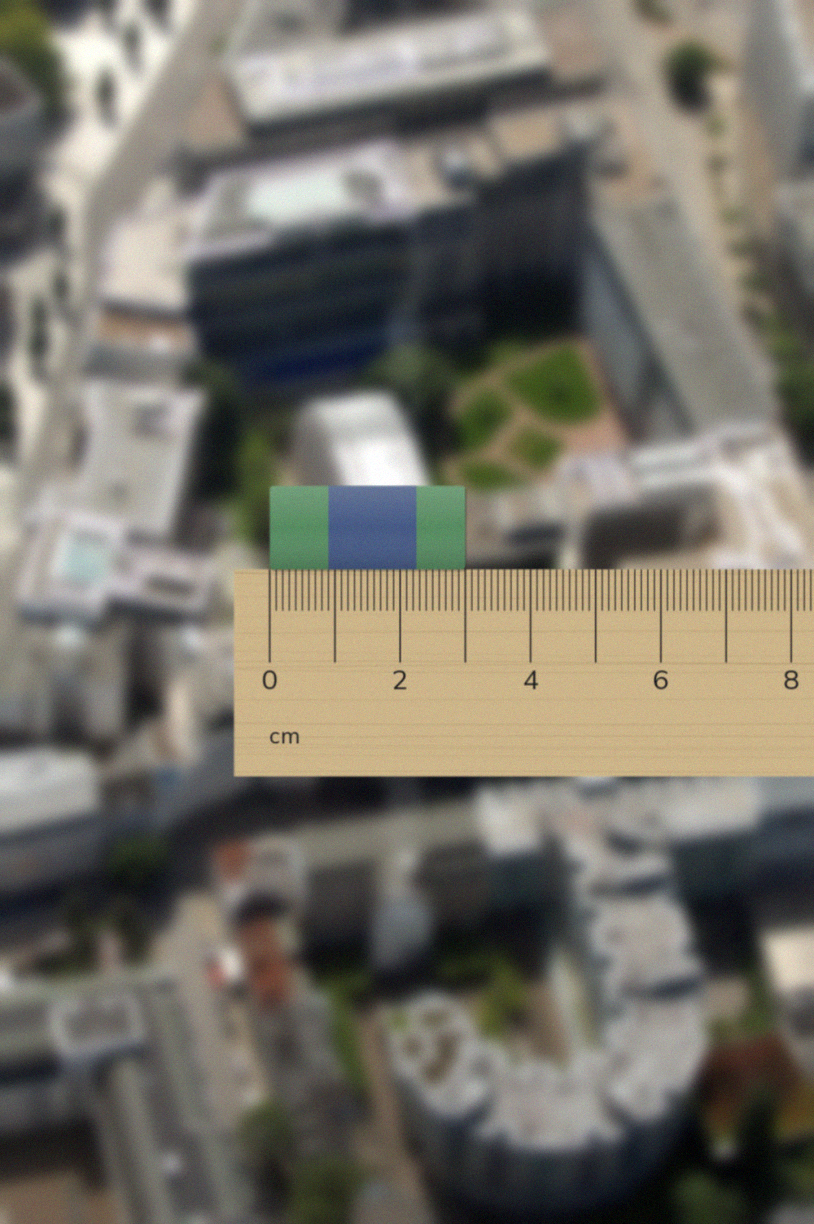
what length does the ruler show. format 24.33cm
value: 3cm
